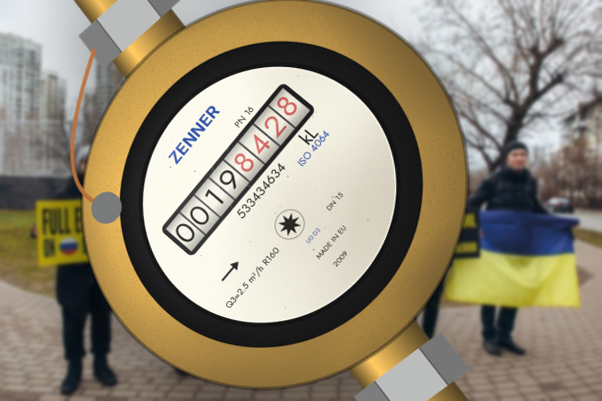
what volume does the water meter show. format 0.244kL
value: 19.8428kL
